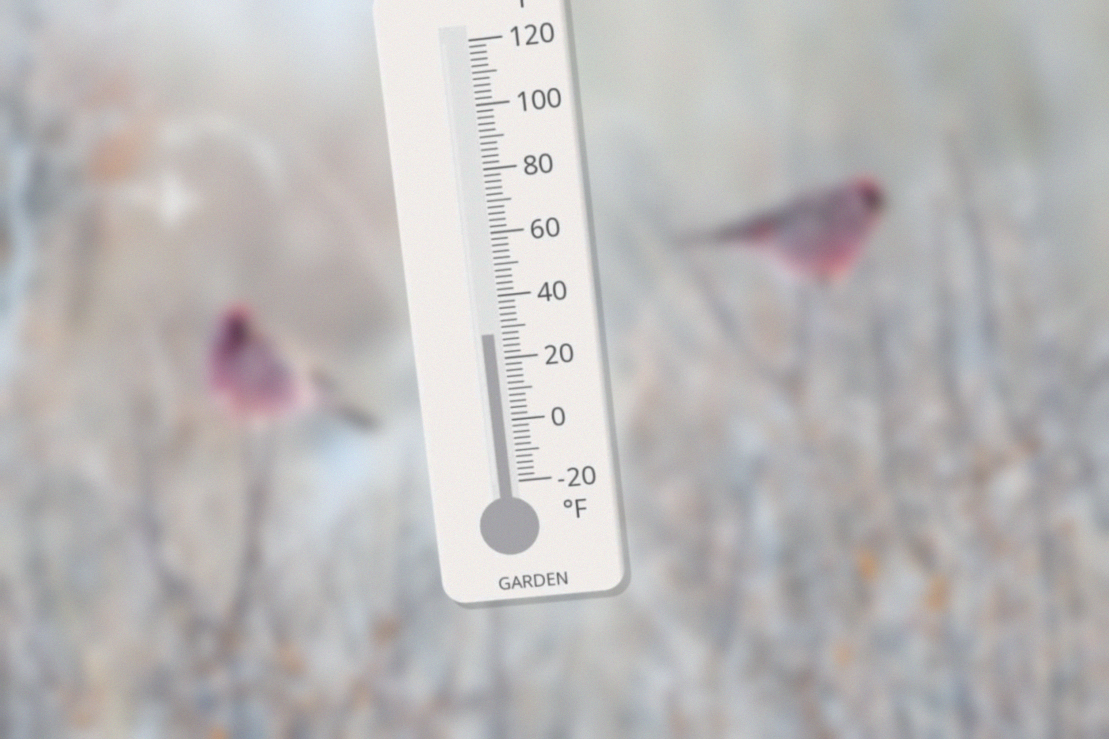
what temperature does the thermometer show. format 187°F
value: 28°F
